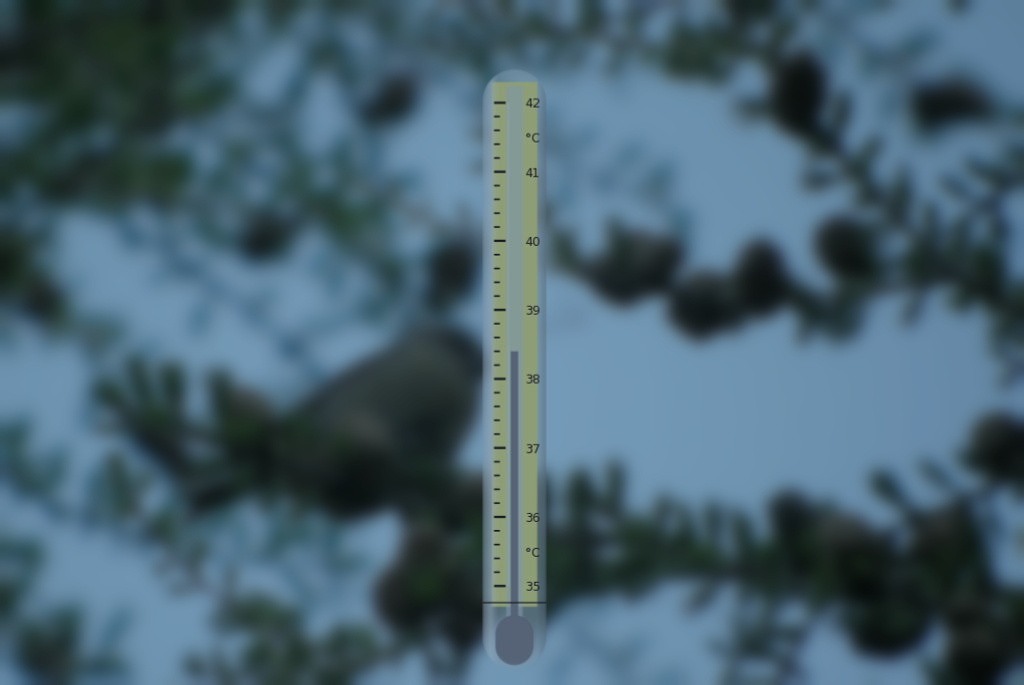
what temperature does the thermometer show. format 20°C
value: 38.4°C
